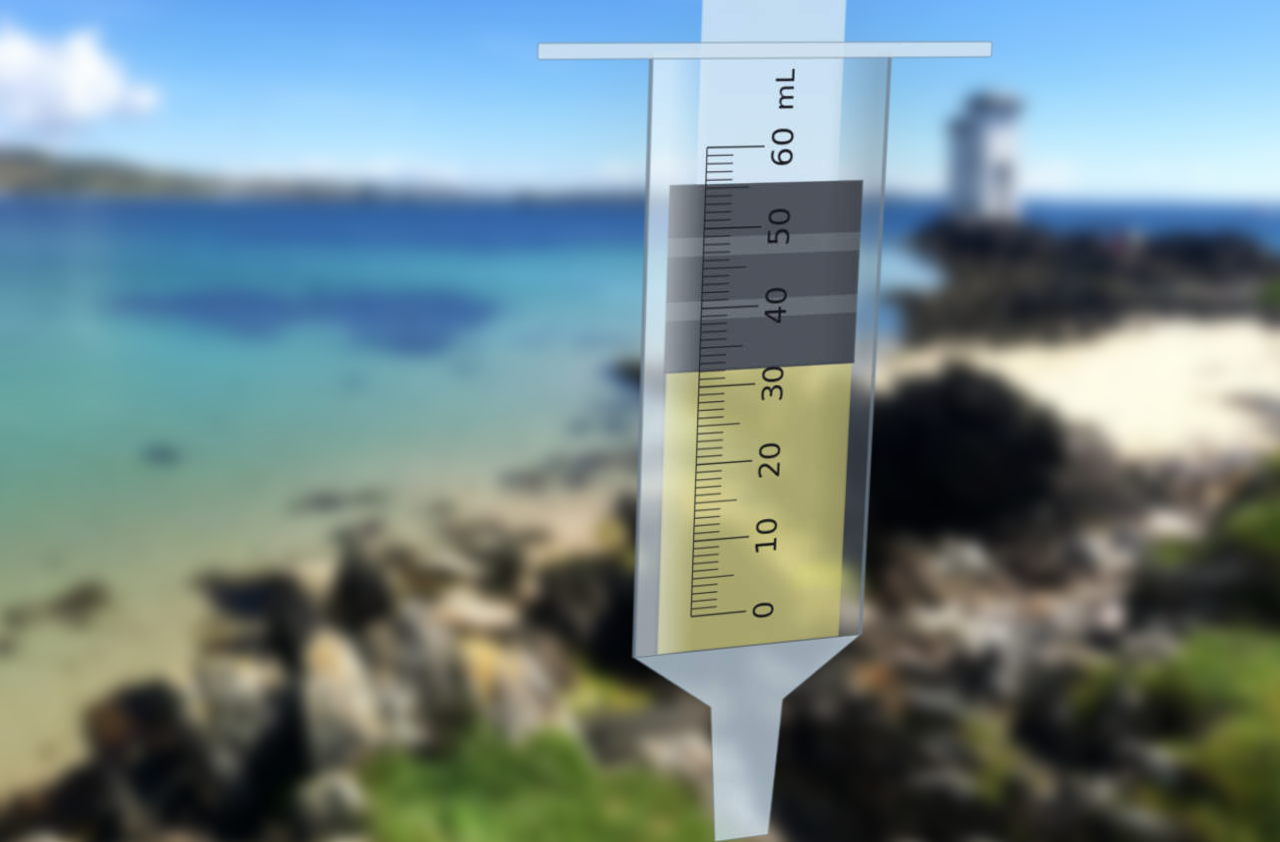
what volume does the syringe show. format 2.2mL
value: 32mL
